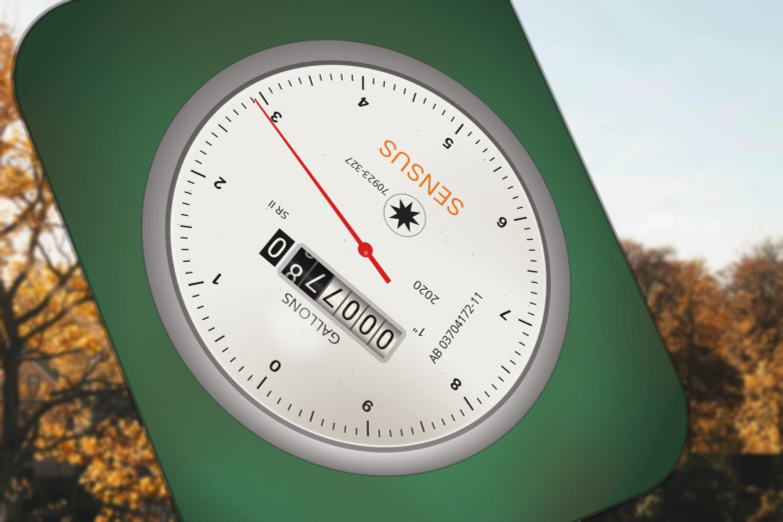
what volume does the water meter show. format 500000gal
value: 7782.9gal
